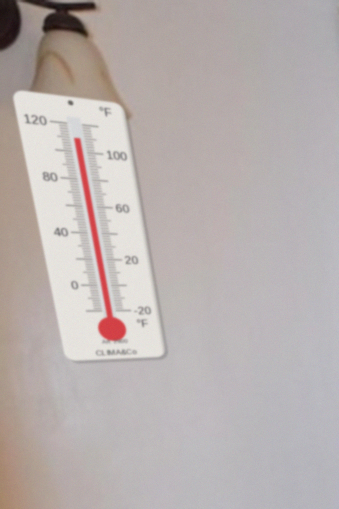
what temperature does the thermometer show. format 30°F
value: 110°F
